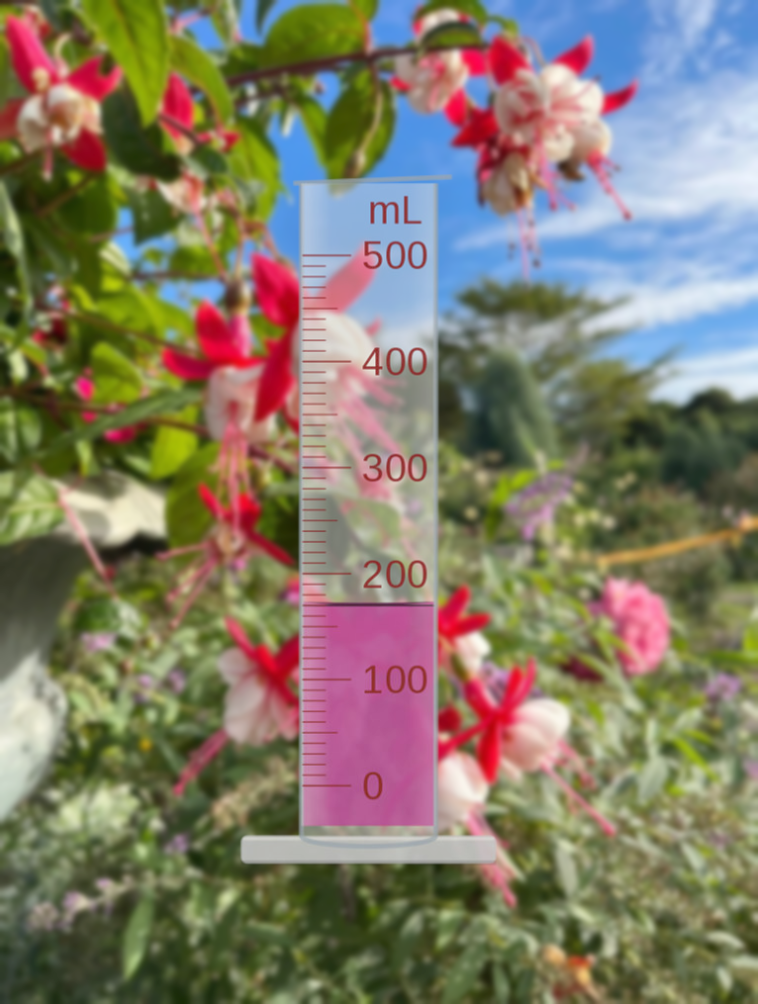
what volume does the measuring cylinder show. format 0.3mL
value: 170mL
